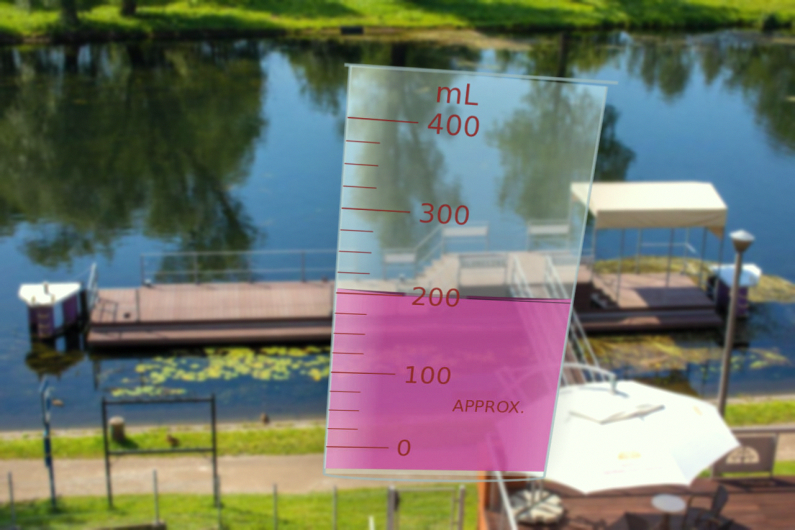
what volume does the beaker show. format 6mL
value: 200mL
